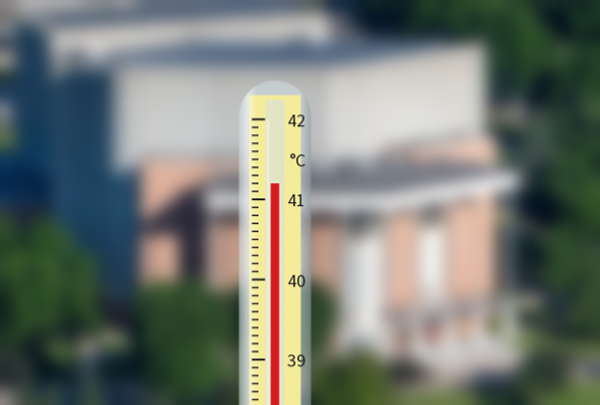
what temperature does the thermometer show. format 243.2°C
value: 41.2°C
